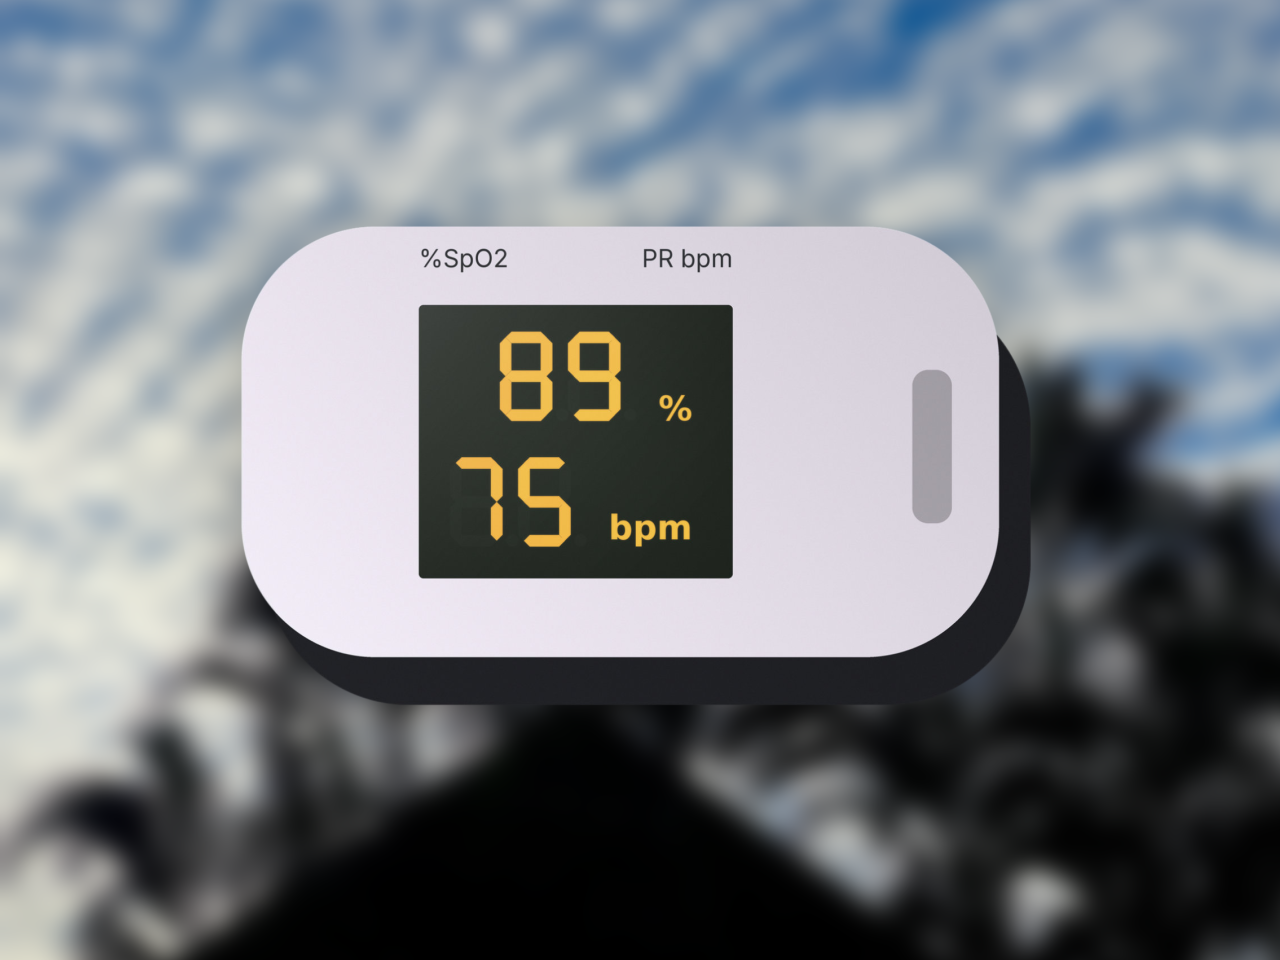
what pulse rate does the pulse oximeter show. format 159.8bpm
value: 75bpm
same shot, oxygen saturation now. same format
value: 89%
